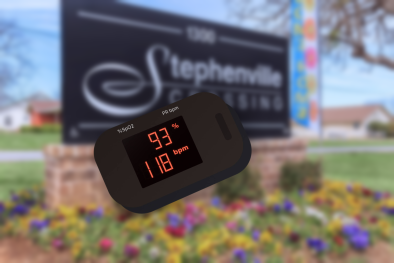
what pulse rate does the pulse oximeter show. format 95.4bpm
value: 118bpm
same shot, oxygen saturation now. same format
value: 93%
